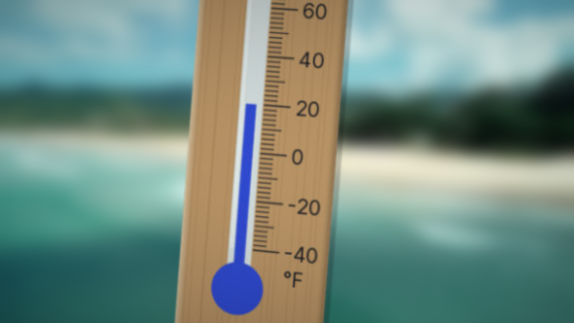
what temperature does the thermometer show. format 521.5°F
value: 20°F
